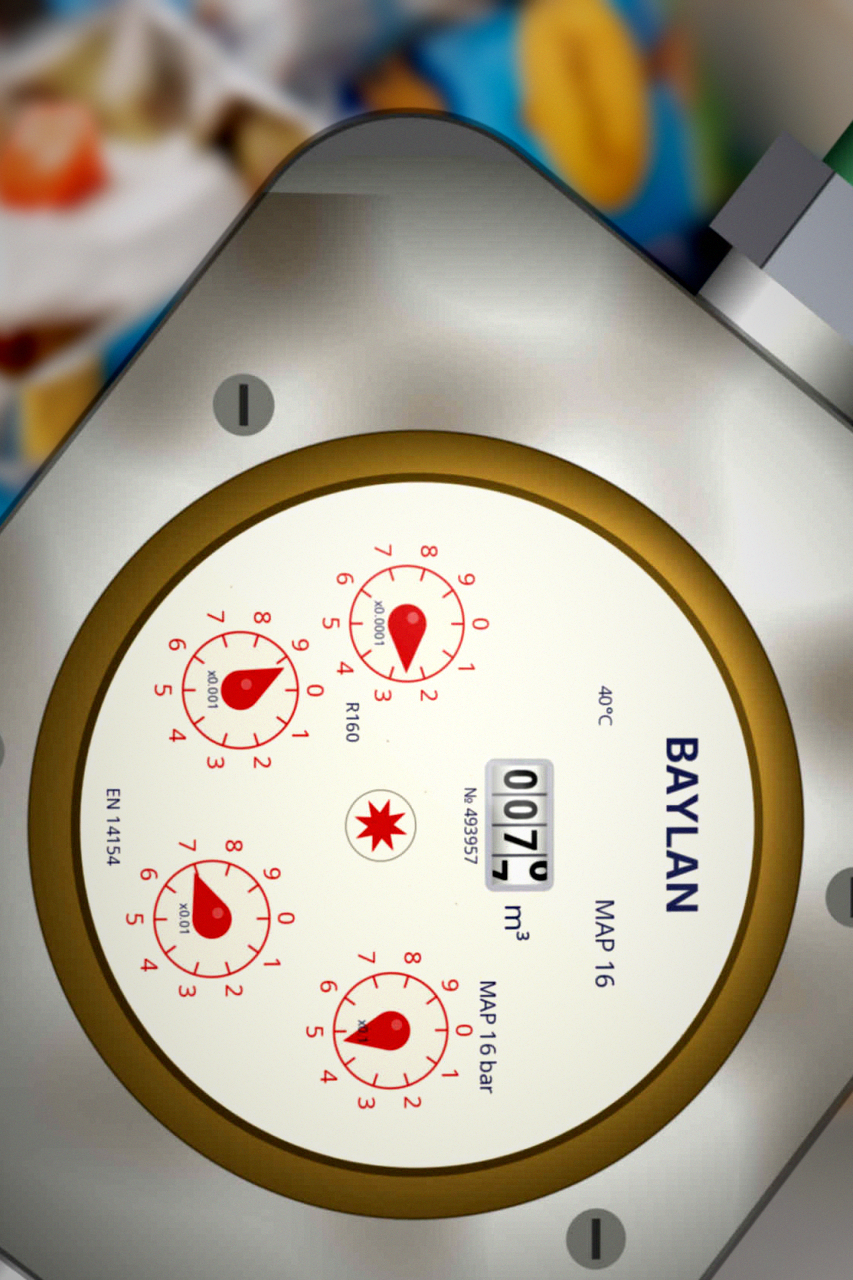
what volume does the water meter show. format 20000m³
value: 76.4692m³
